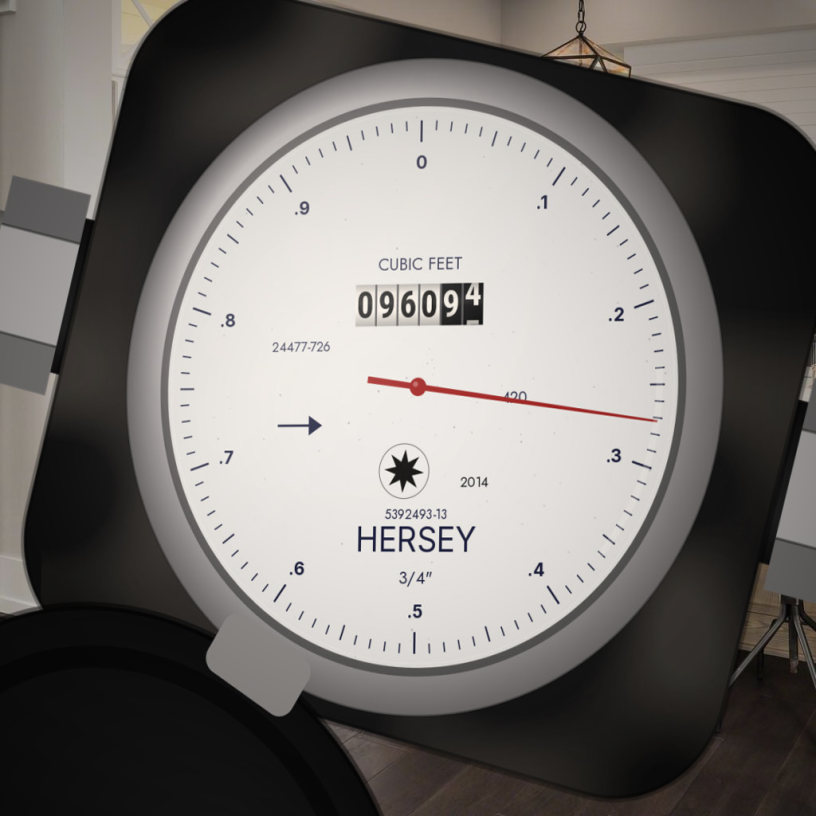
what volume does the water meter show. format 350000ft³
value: 96094.27ft³
